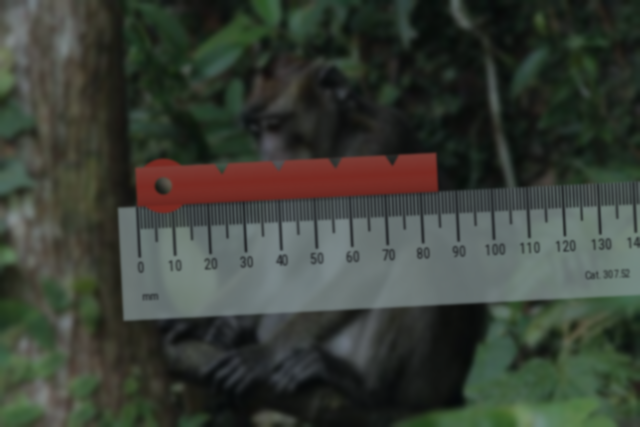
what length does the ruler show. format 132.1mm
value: 85mm
